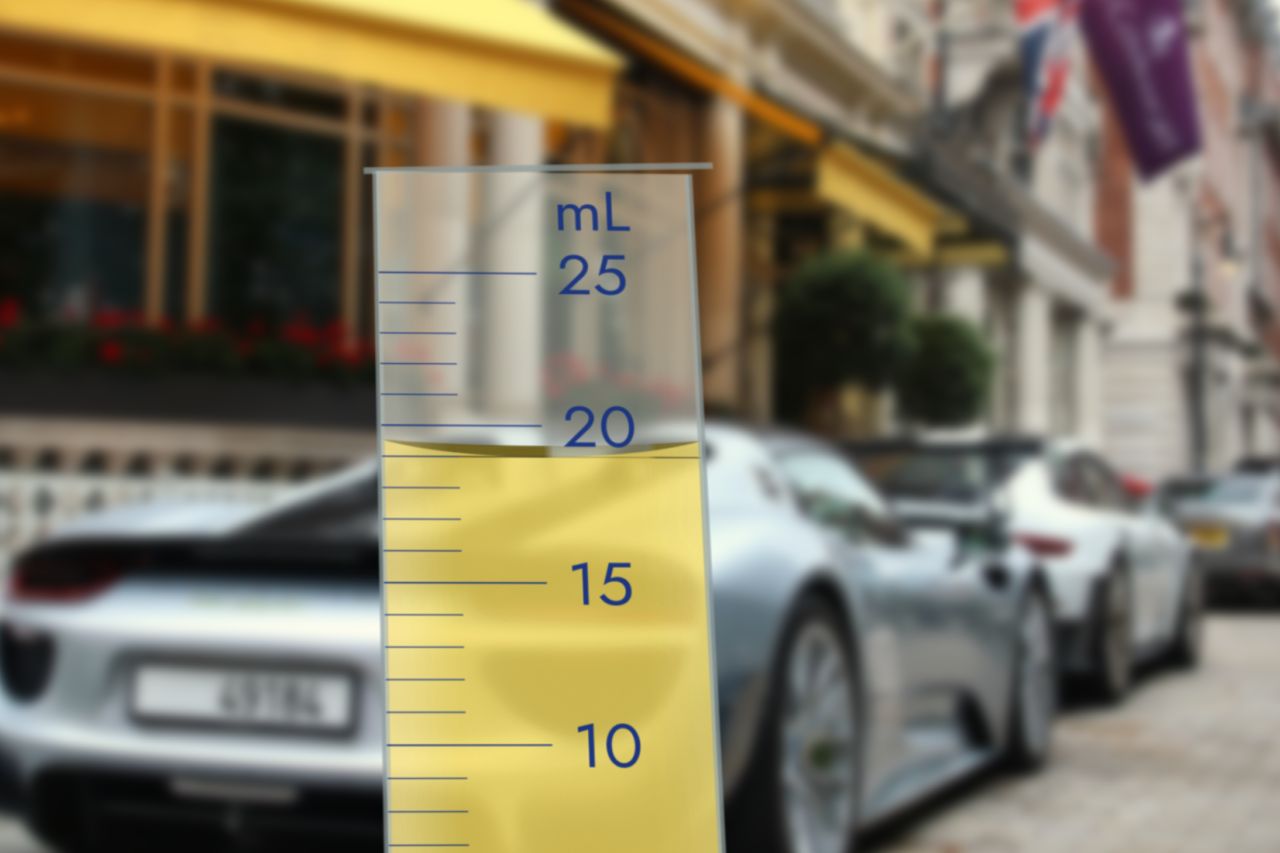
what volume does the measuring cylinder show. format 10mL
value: 19mL
